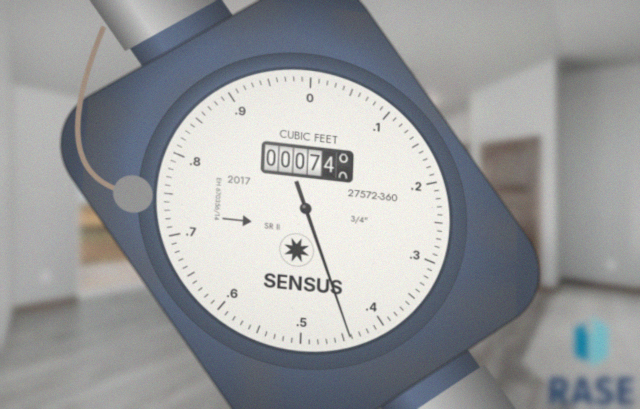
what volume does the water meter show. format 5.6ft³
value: 748.44ft³
